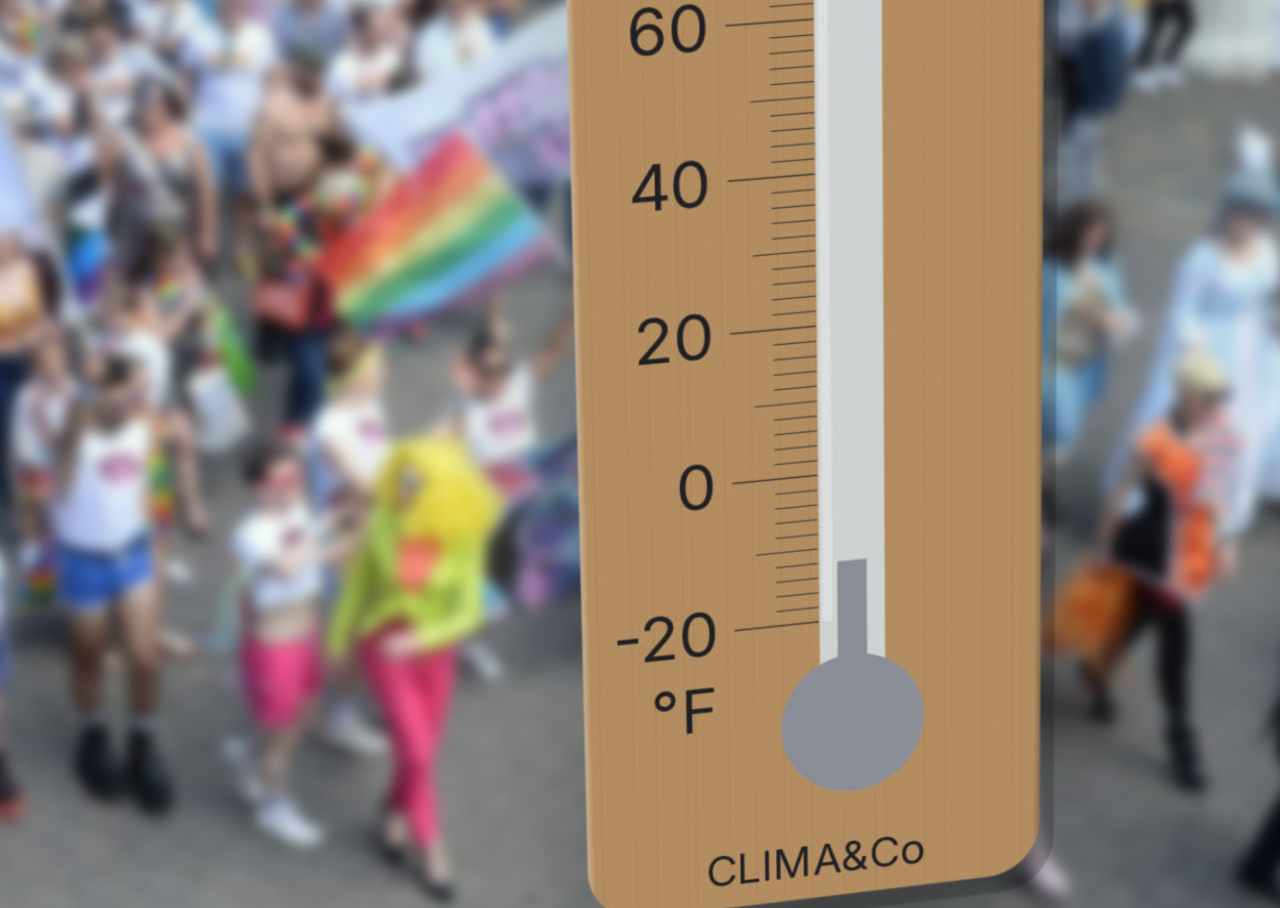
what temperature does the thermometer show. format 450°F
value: -12°F
